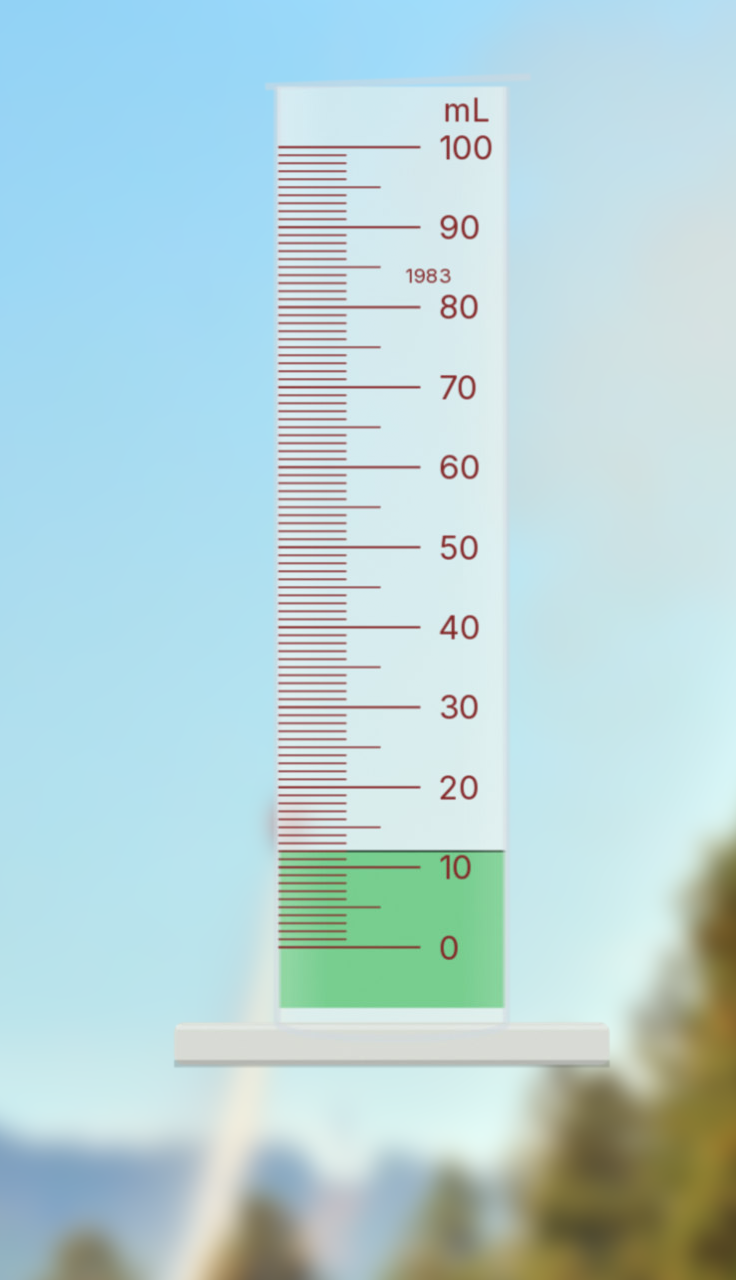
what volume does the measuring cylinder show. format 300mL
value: 12mL
